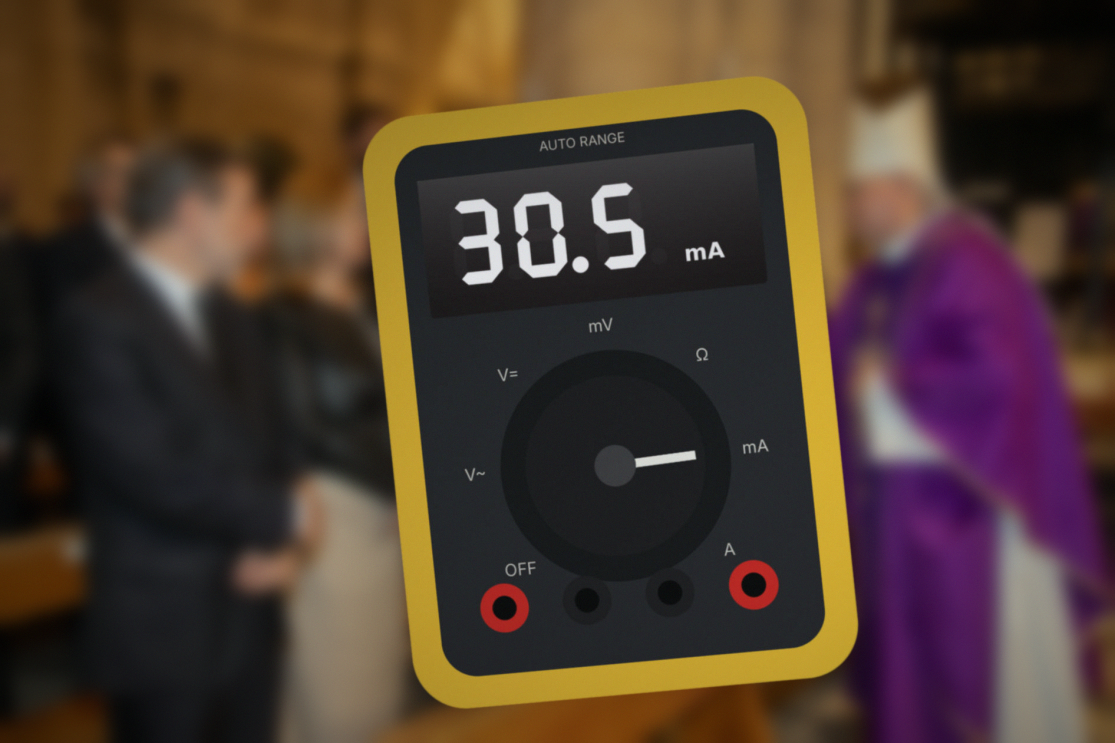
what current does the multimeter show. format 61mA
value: 30.5mA
